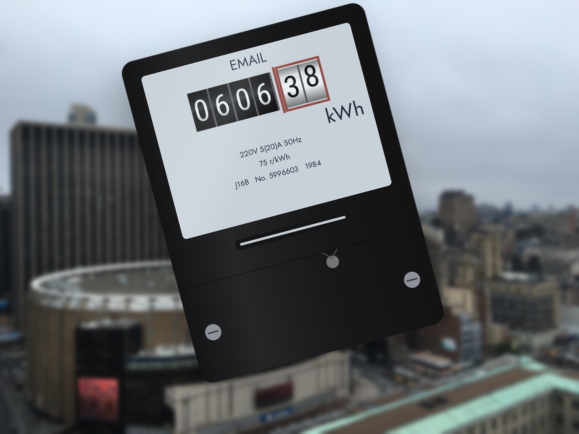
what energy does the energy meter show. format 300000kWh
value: 606.38kWh
